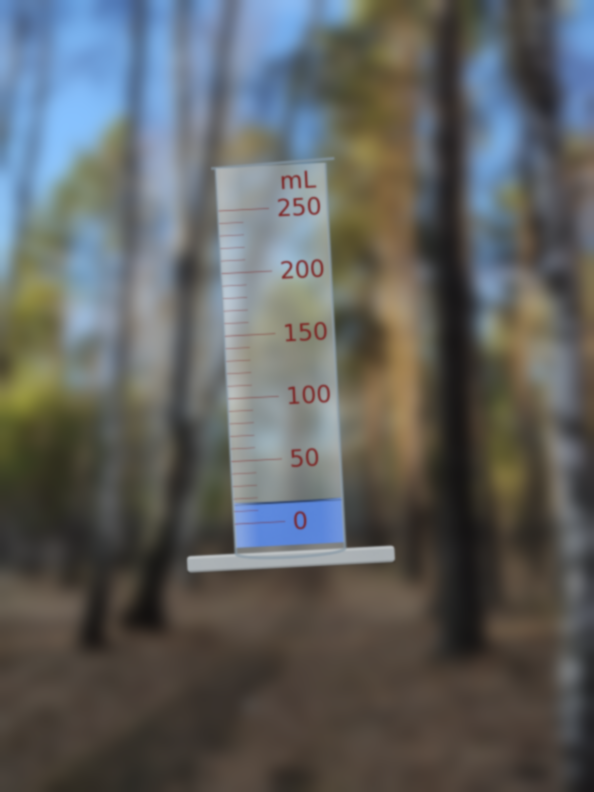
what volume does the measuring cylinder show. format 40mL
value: 15mL
